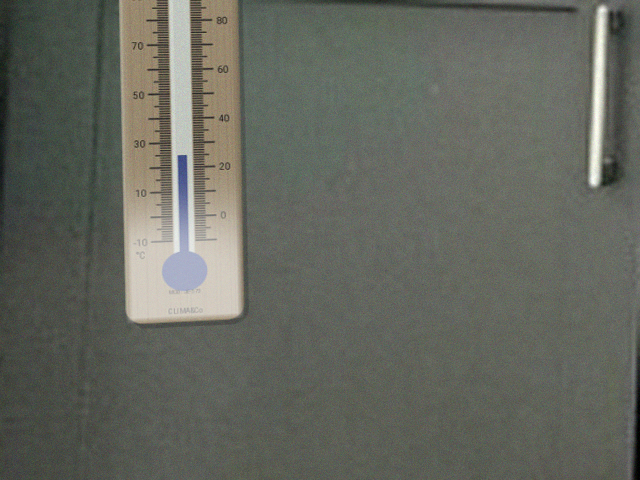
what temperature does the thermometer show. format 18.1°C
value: 25°C
